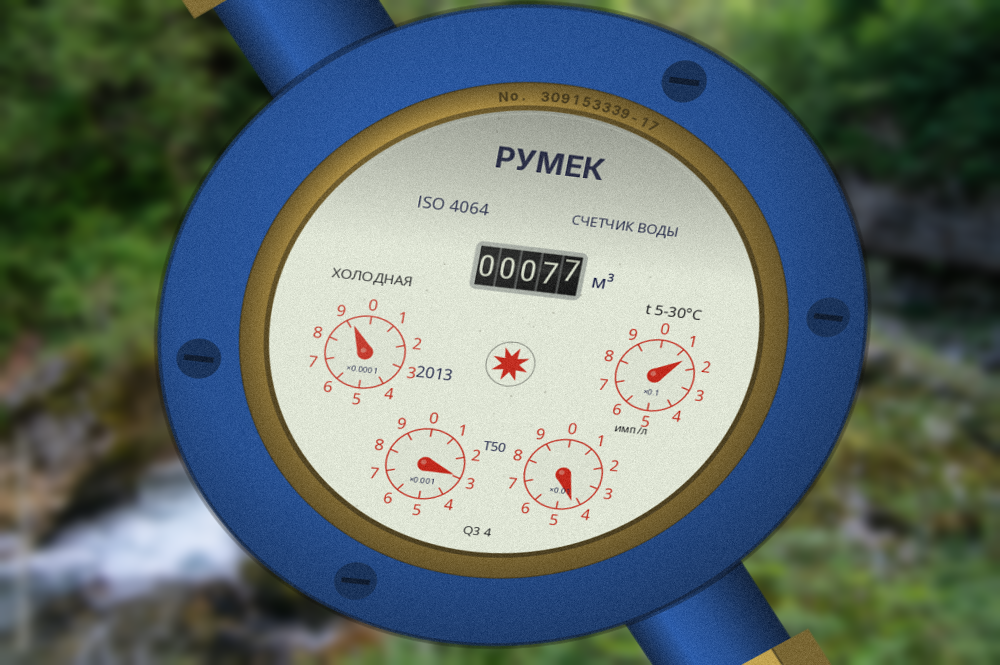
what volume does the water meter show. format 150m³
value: 77.1429m³
